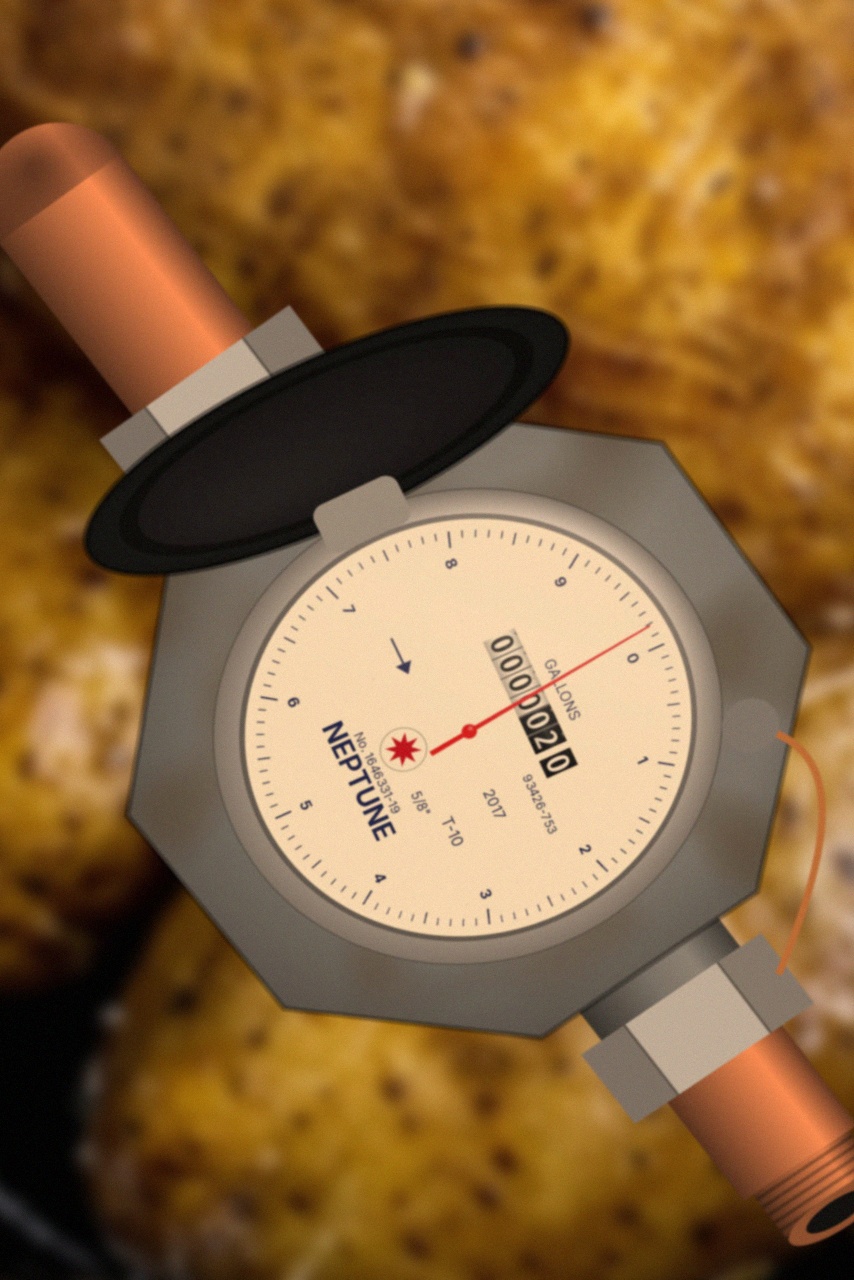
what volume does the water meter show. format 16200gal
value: 19.8gal
